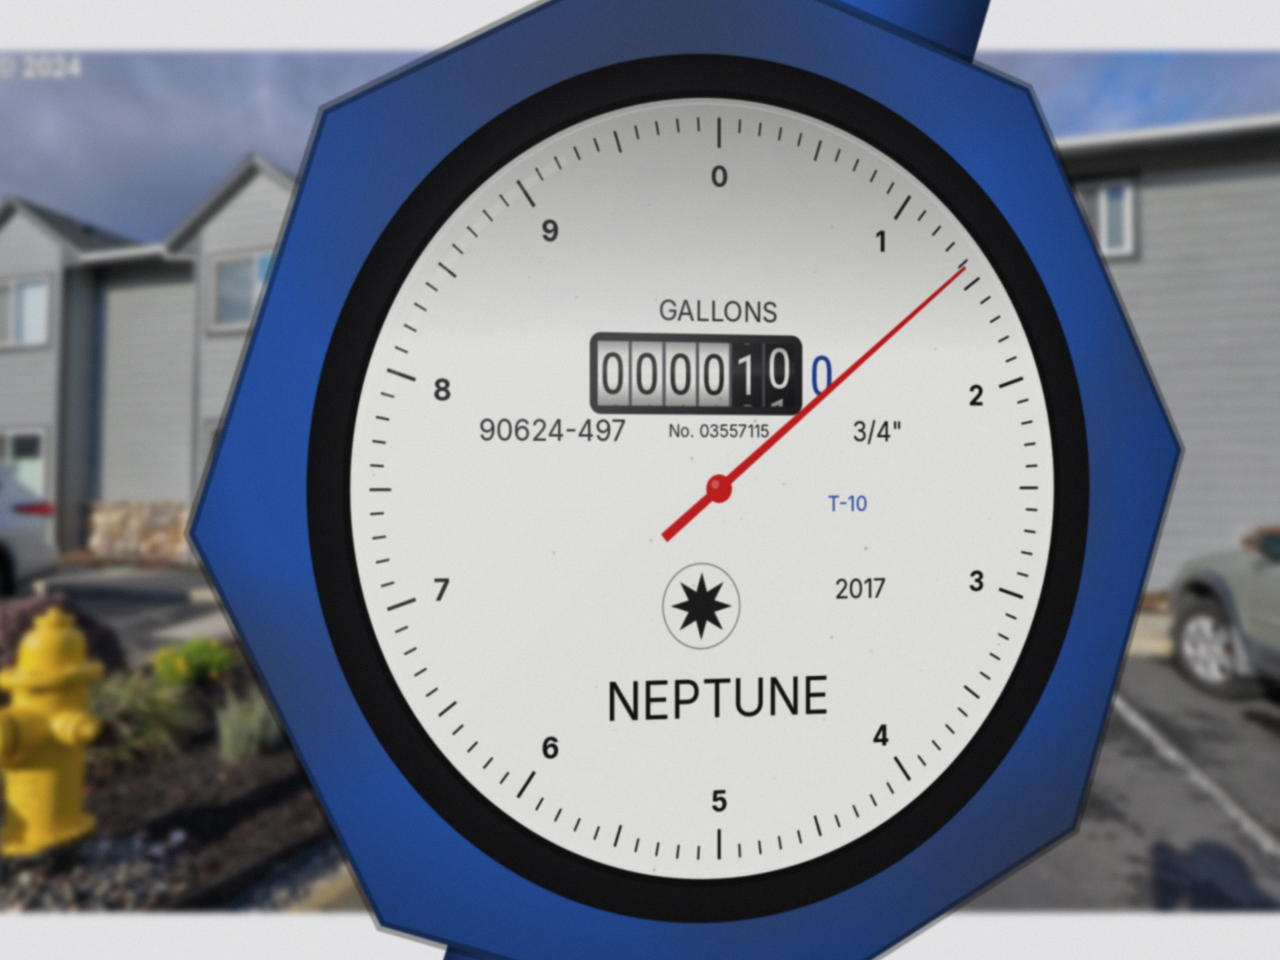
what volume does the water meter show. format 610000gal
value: 101.4gal
